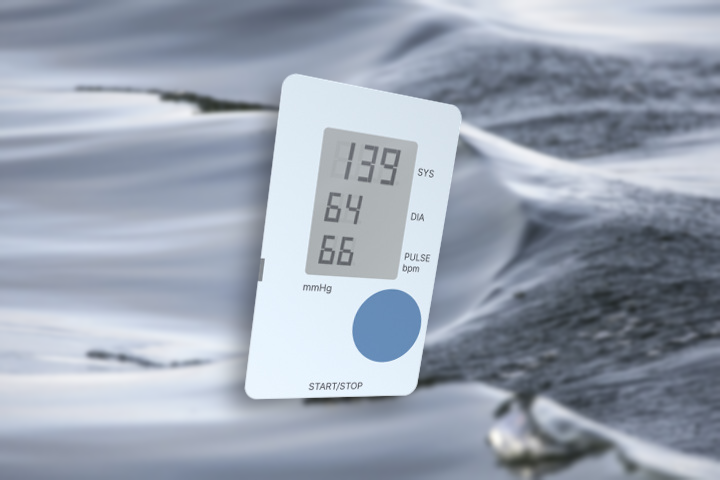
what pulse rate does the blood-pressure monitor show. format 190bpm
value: 66bpm
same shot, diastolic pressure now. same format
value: 64mmHg
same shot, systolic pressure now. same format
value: 139mmHg
